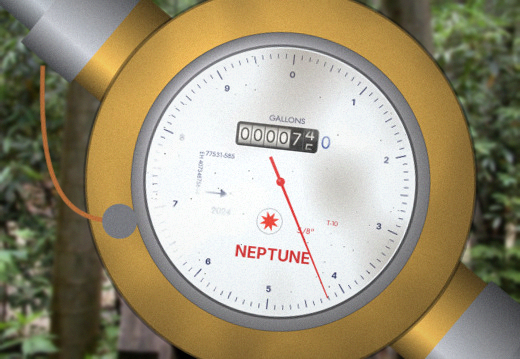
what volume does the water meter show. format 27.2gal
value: 744.2gal
